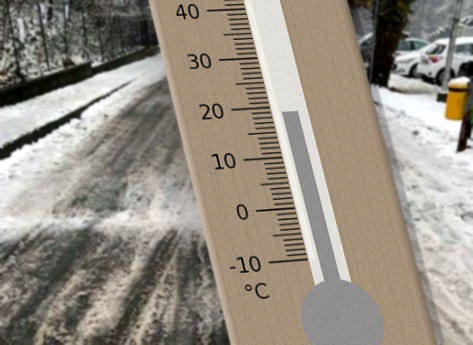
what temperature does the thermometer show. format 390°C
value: 19°C
